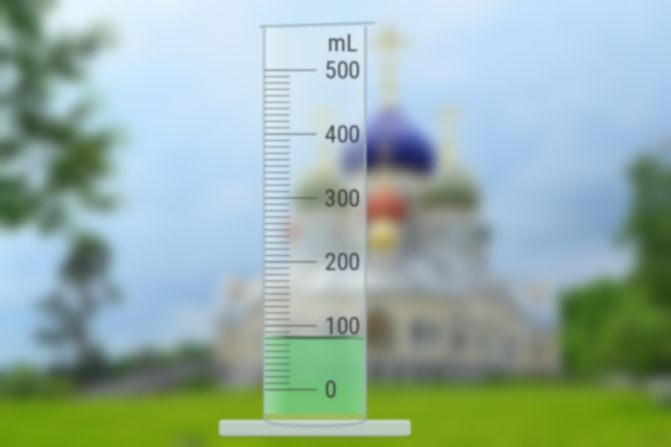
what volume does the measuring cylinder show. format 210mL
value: 80mL
